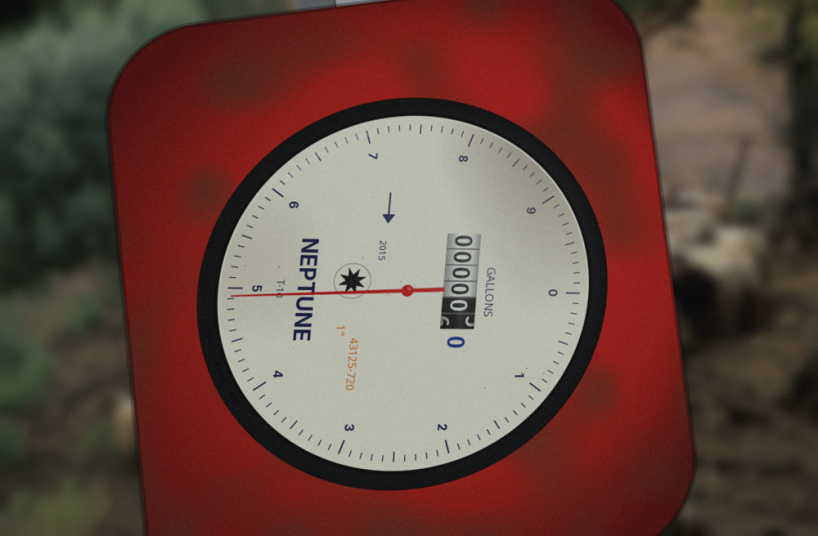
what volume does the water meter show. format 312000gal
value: 54.9gal
